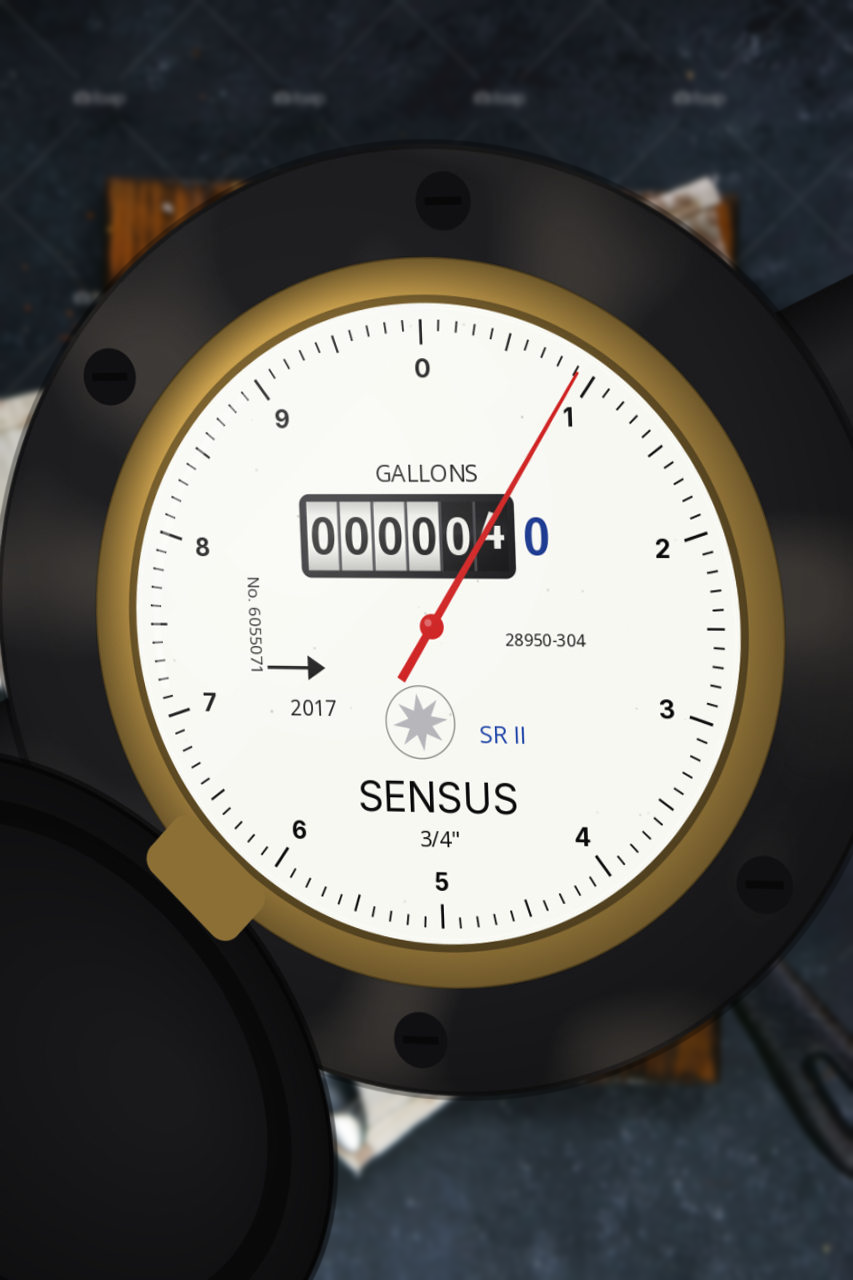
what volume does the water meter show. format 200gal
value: 40.9gal
